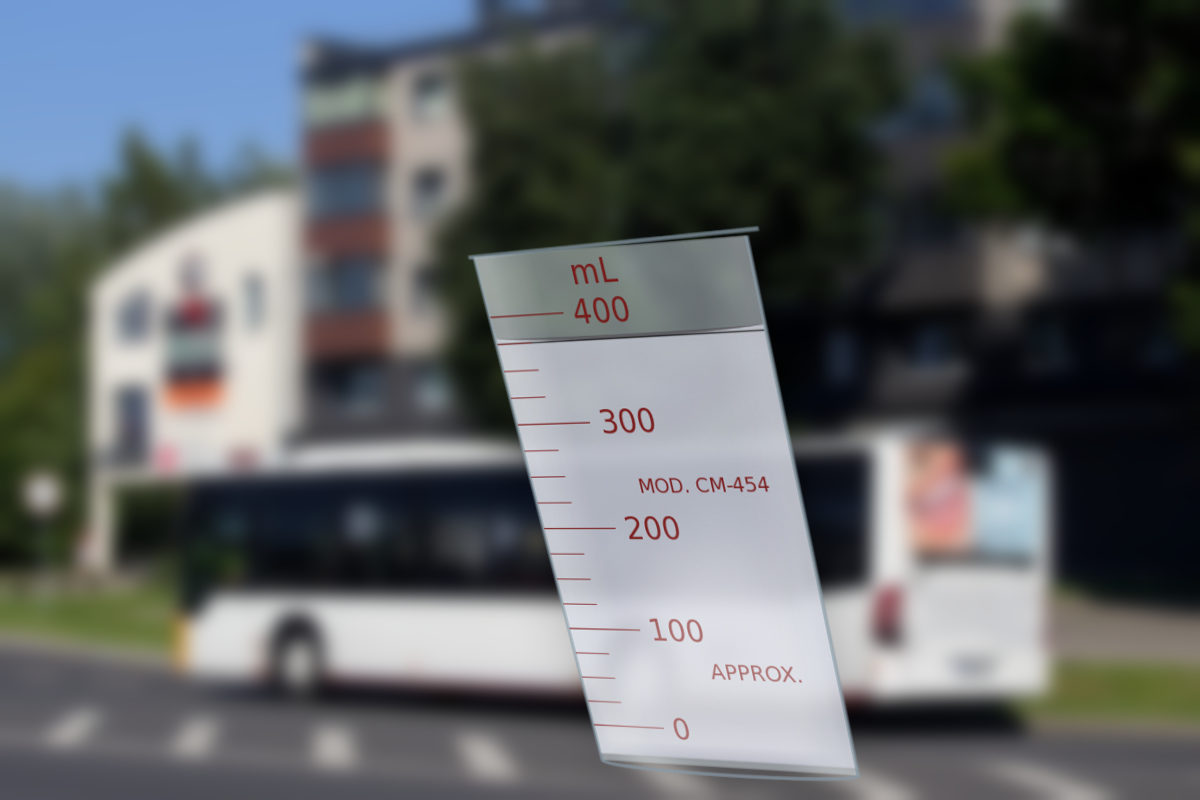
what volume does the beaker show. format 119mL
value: 375mL
